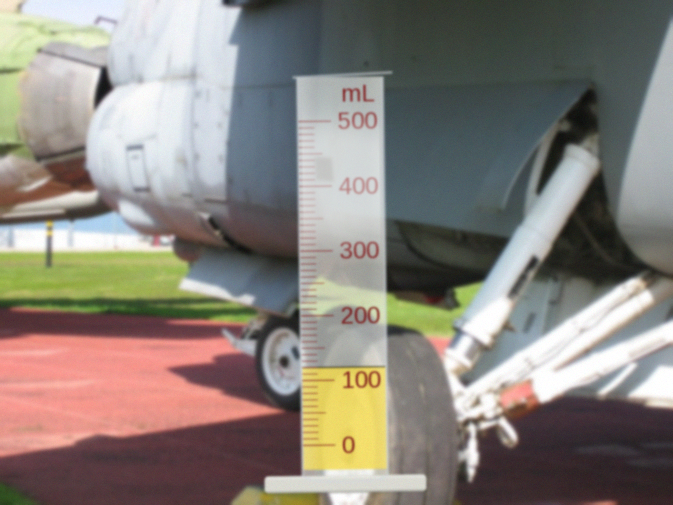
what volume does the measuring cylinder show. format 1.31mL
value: 120mL
